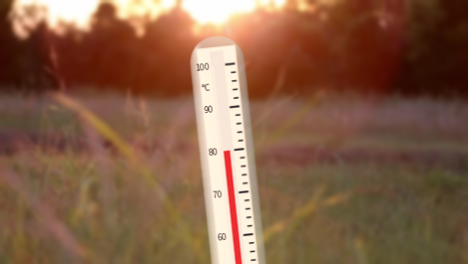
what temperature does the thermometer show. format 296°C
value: 80°C
